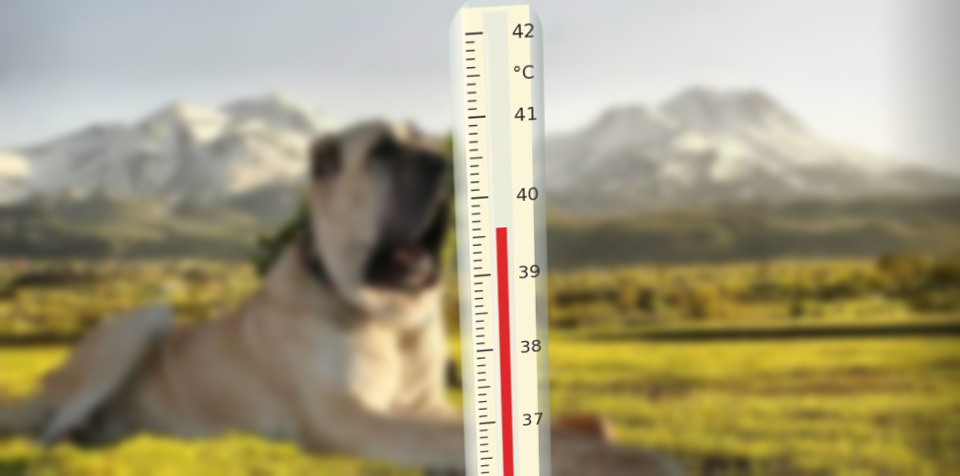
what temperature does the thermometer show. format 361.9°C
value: 39.6°C
